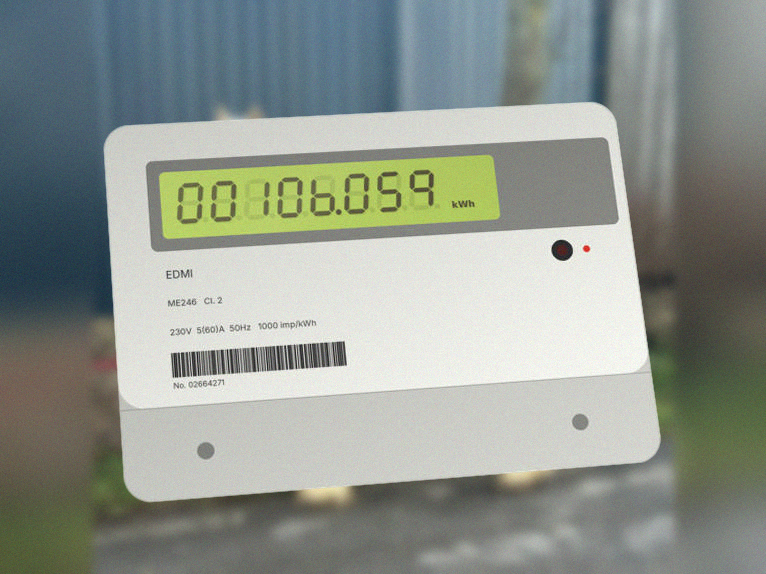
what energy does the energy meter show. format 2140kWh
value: 106.059kWh
